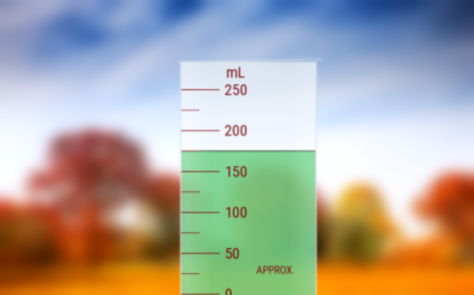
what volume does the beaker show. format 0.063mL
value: 175mL
